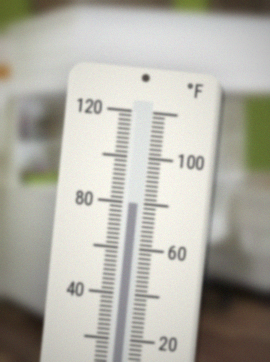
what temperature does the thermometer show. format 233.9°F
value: 80°F
